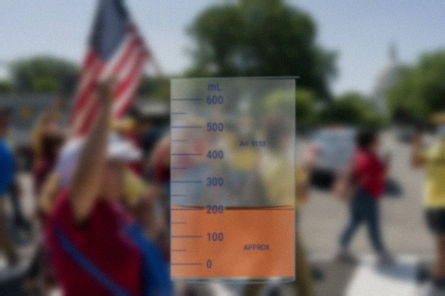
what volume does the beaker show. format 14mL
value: 200mL
